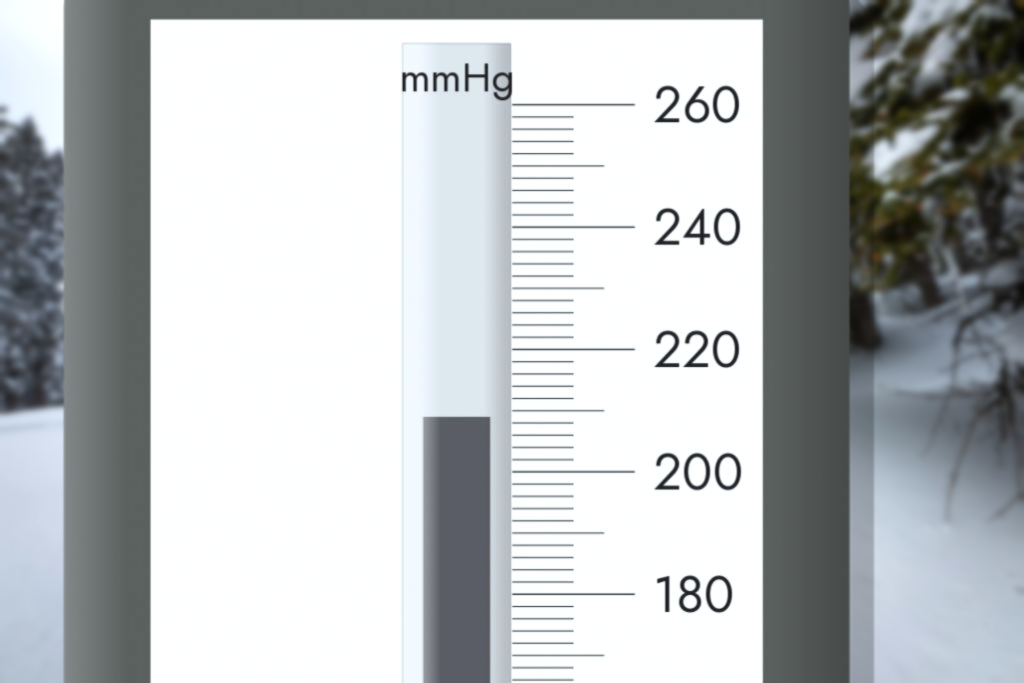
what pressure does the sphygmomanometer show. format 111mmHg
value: 209mmHg
